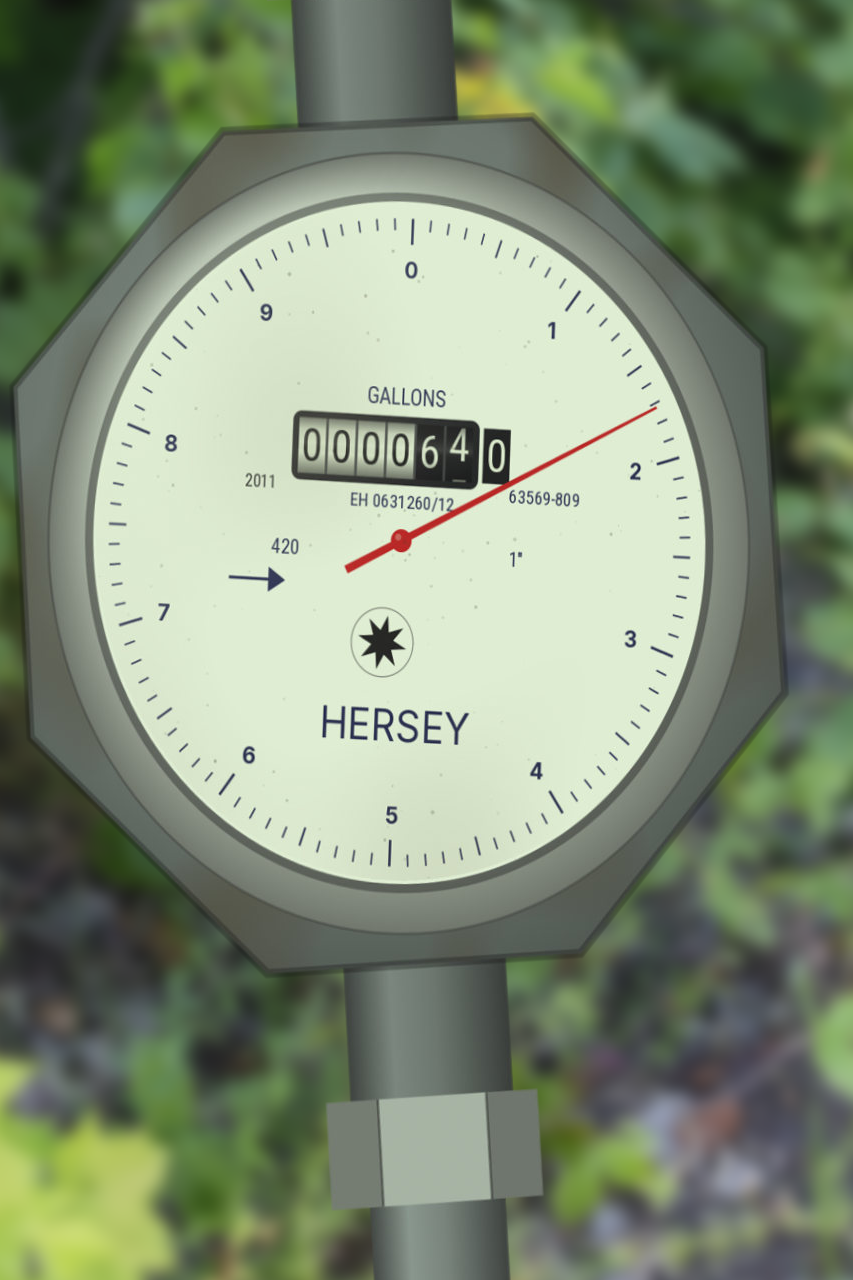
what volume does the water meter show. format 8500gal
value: 641.7gal
